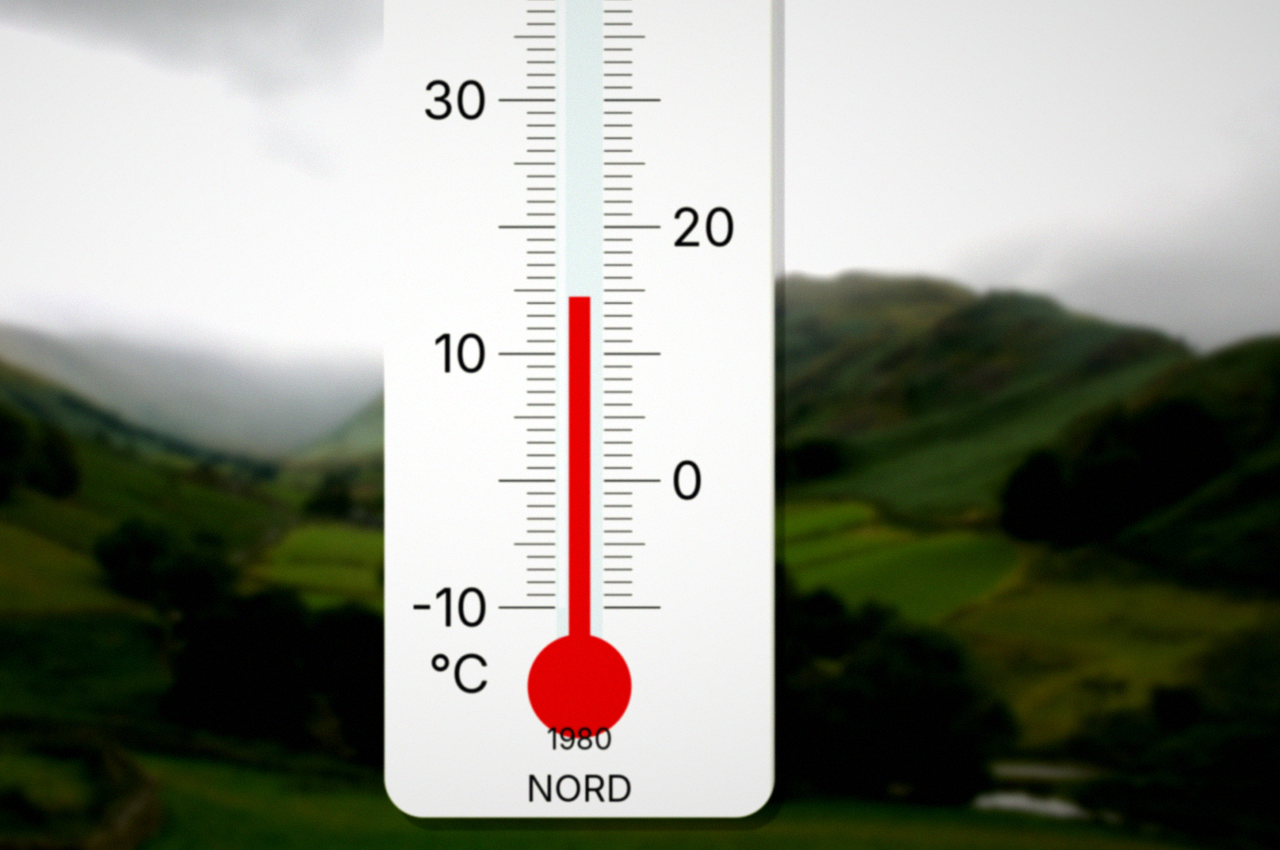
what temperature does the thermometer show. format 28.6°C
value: 14.5°C
